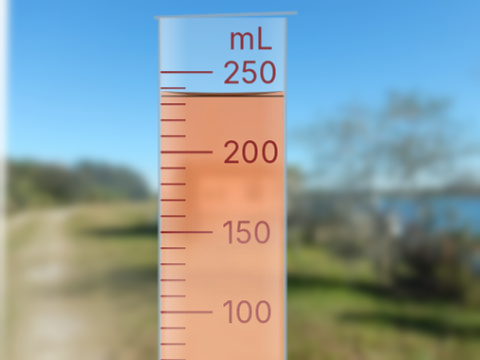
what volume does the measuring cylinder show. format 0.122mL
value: 235mL
